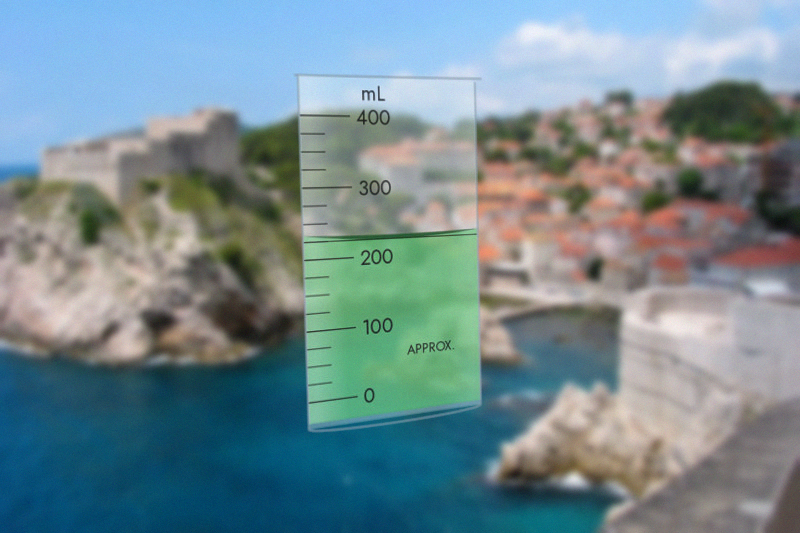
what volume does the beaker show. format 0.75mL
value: 225mL
